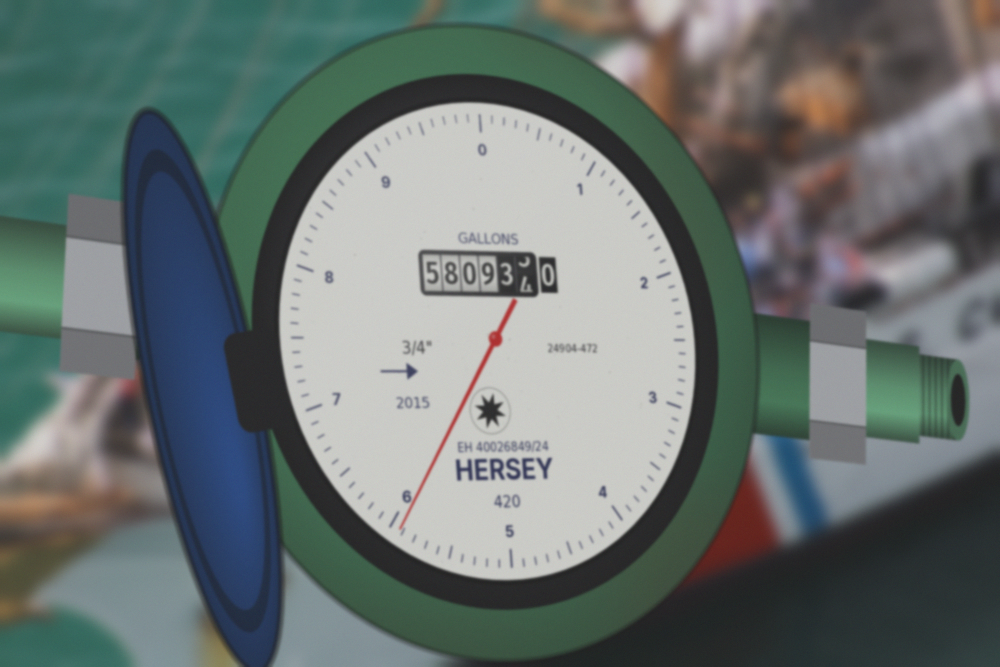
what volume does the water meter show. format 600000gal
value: 5809335.9gal
